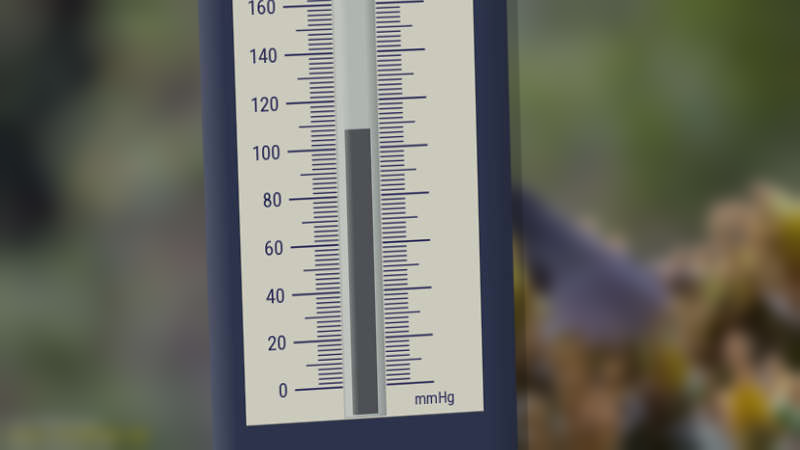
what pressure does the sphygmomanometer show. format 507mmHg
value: 108mmHg
